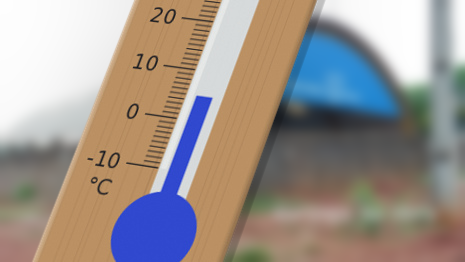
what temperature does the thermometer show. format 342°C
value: 5°C
